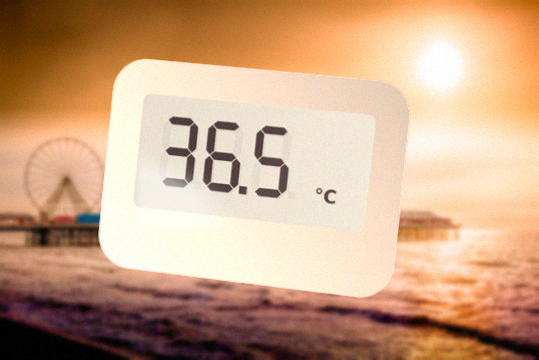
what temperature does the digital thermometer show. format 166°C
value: 36.5°C
